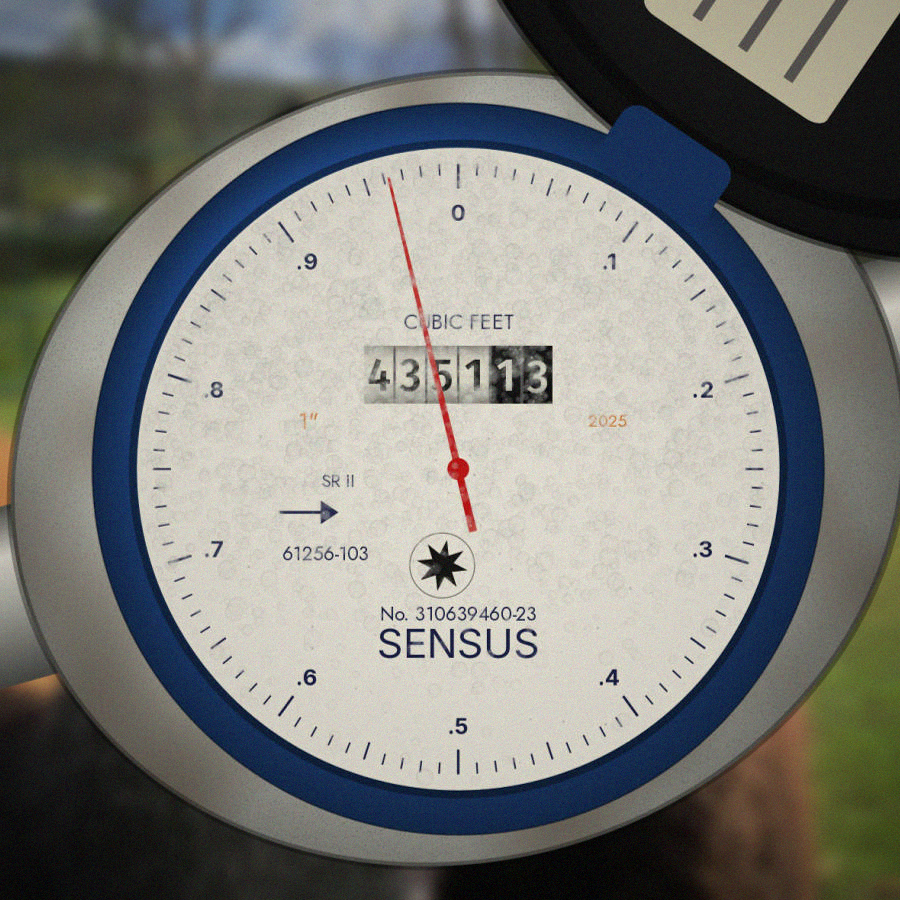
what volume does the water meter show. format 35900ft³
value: 435112.96ft³
